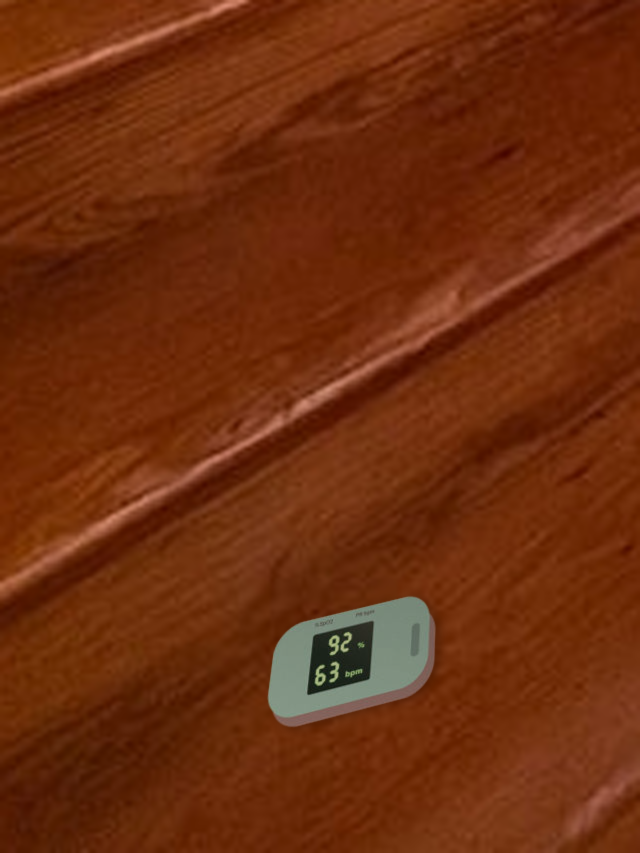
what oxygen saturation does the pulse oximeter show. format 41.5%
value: 92%
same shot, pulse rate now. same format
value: 63bpm
